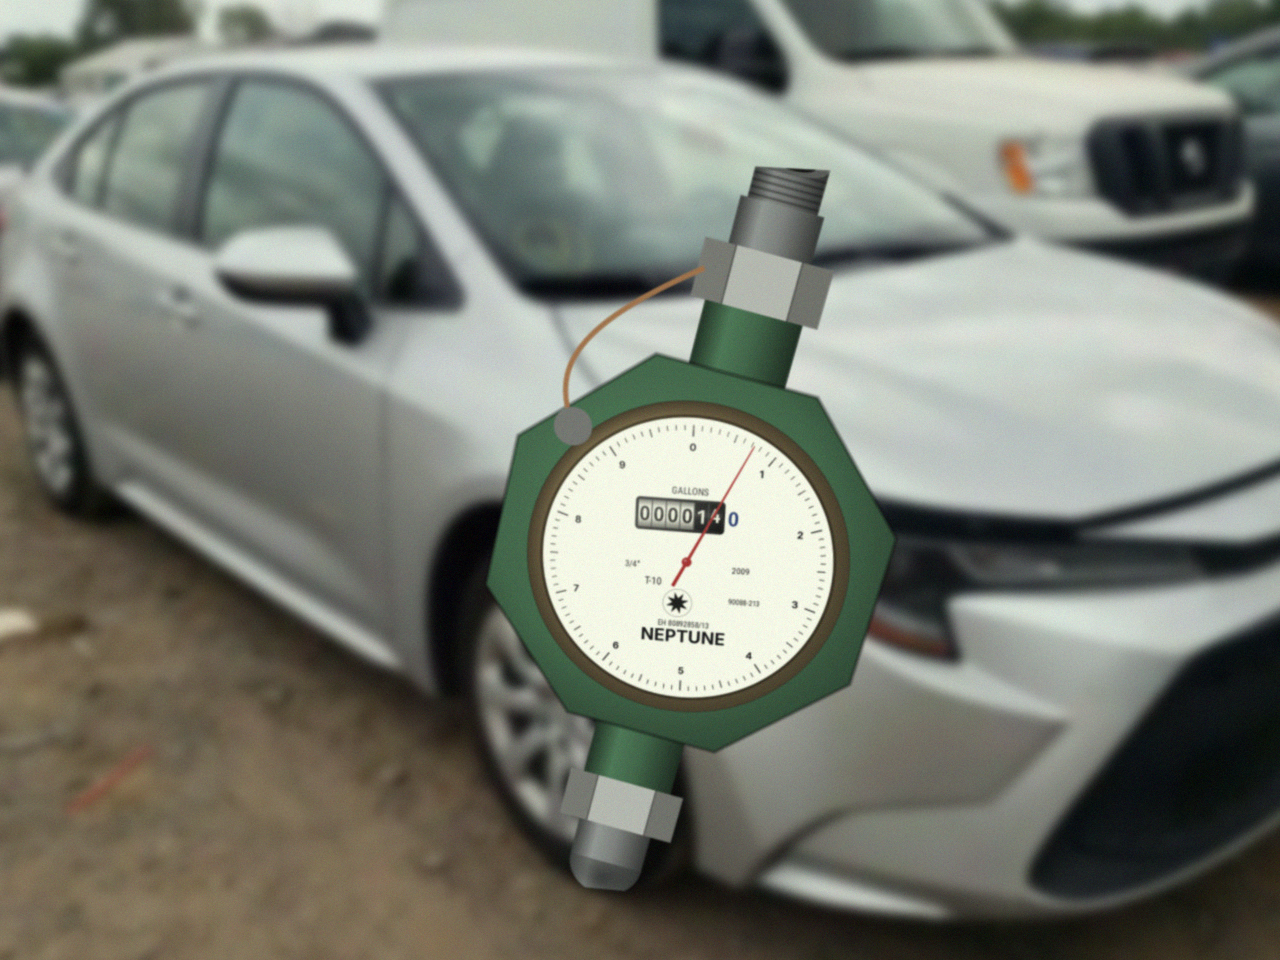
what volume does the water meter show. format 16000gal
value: 140.7gal
